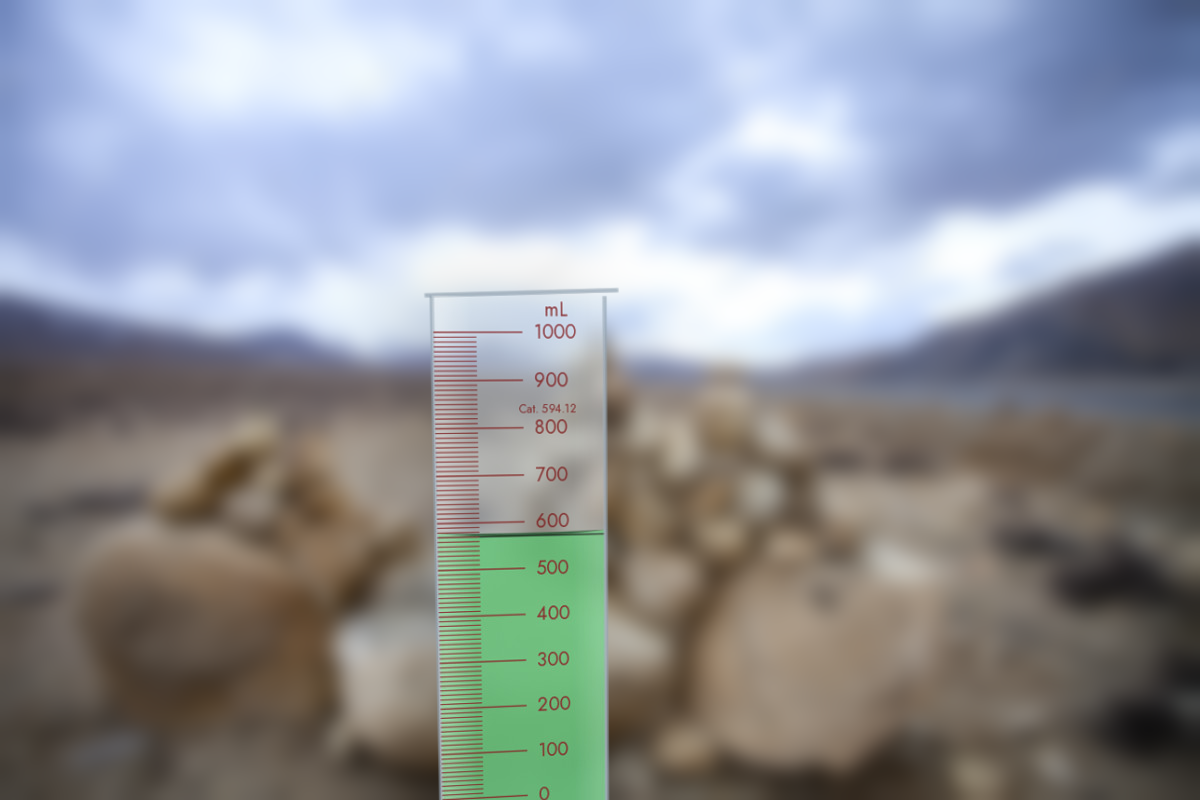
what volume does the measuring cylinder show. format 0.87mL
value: 570mL
